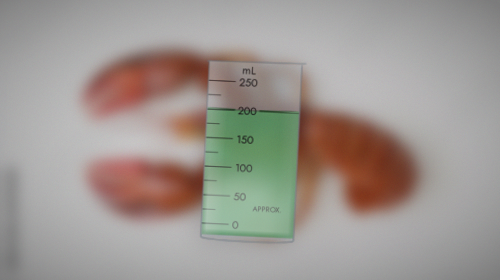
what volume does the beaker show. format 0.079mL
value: 200mL
